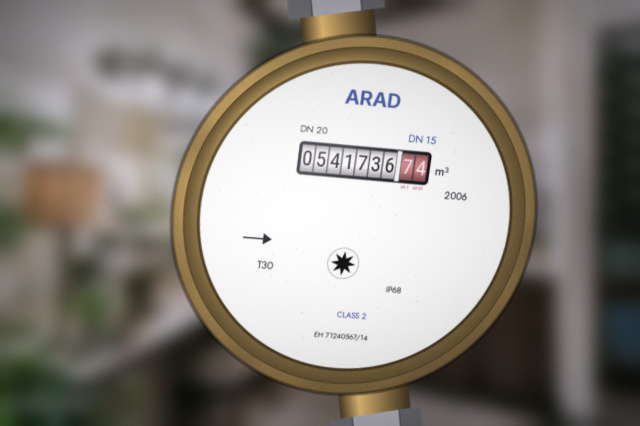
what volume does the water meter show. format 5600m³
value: 541736.74m³
